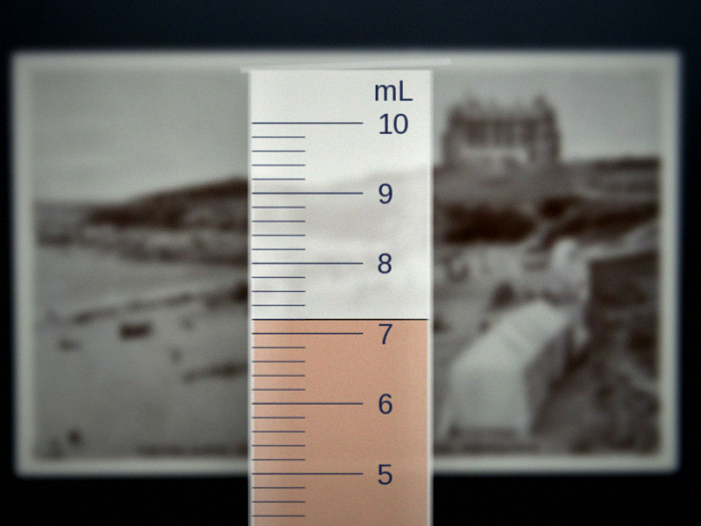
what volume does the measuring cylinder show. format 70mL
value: 7.2mL
